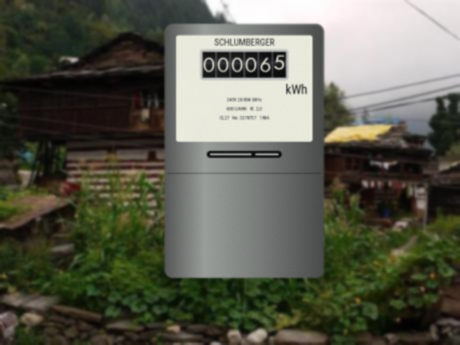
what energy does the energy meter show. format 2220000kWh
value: 65kWh
